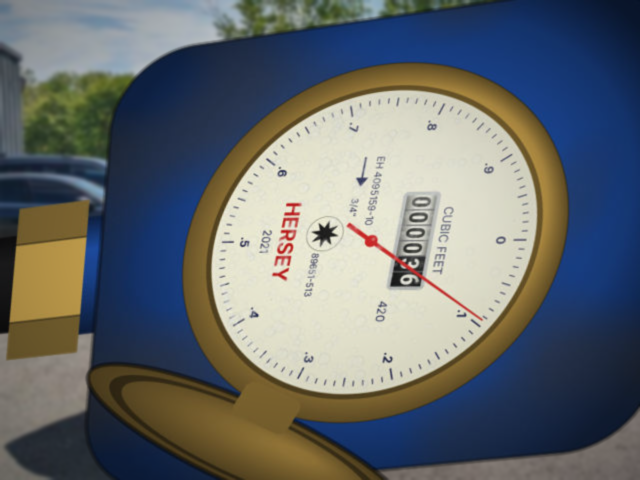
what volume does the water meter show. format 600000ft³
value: 36.09ft³
